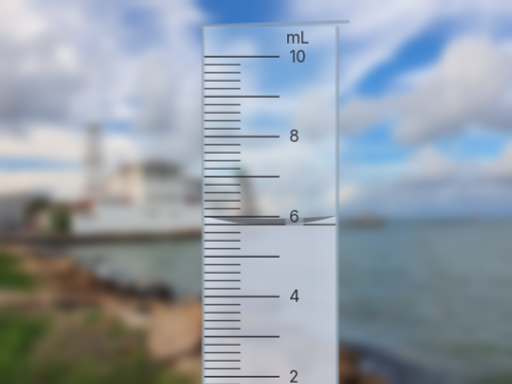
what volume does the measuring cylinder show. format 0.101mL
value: 5.8mL
